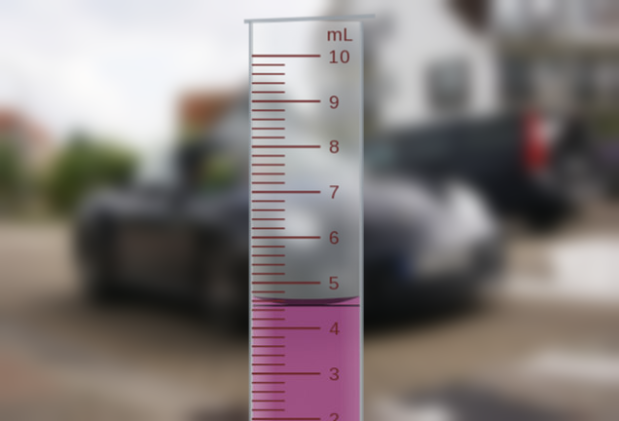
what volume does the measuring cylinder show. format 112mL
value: 4.5mL
